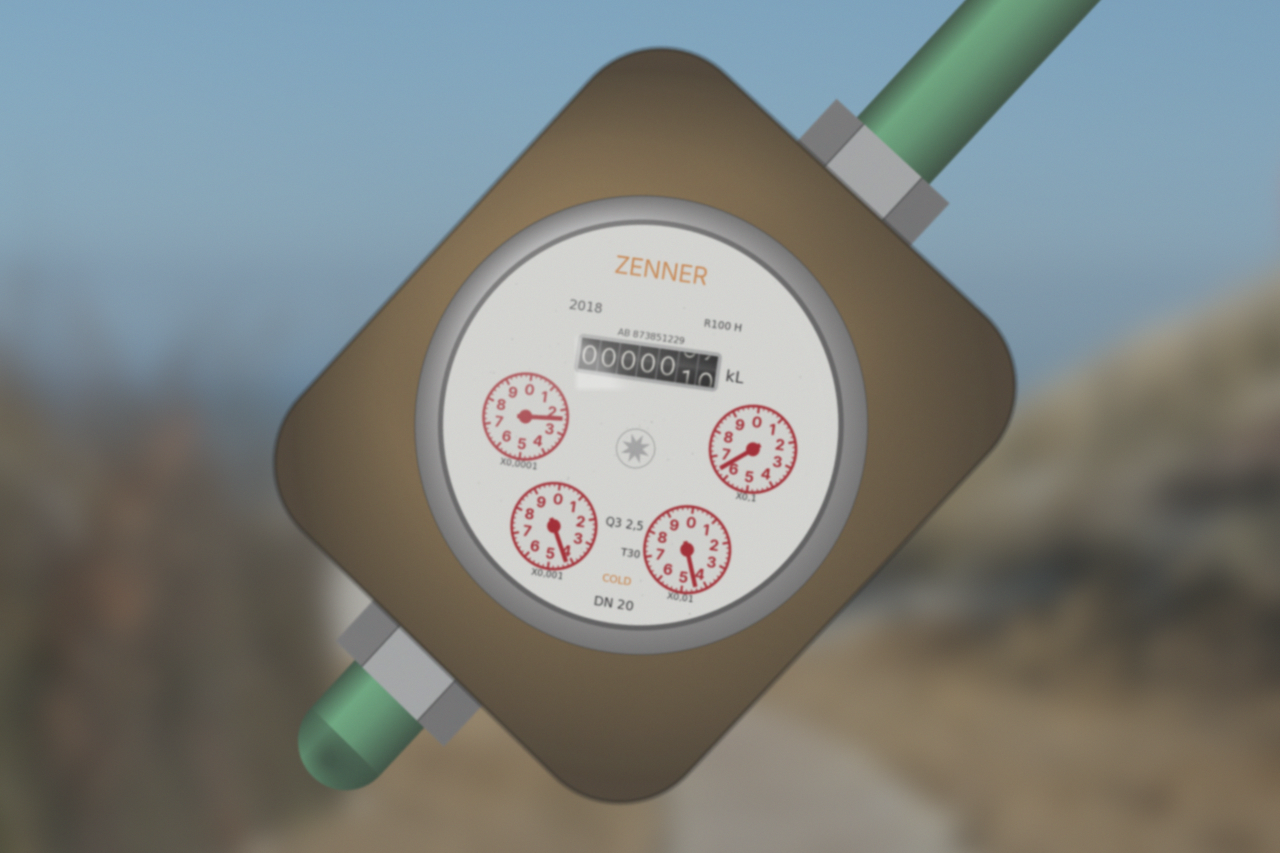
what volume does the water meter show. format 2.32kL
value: 9.6442kL
